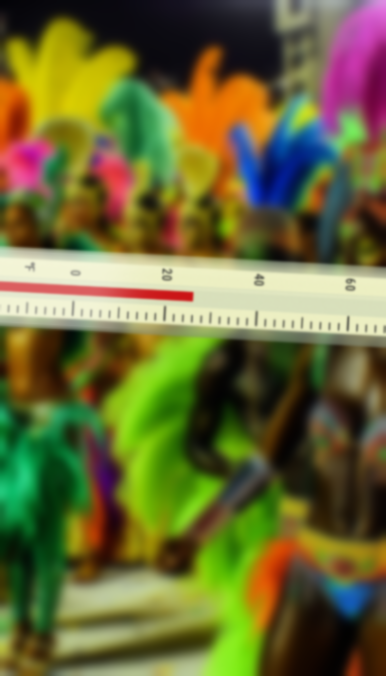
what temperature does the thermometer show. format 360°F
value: 26°F
